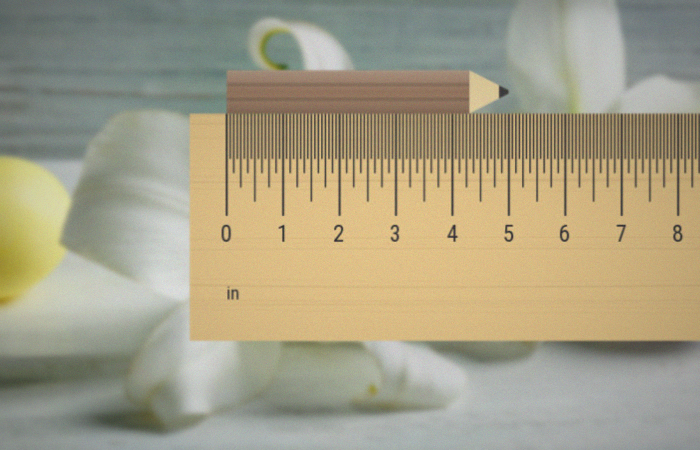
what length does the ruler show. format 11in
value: 5in
